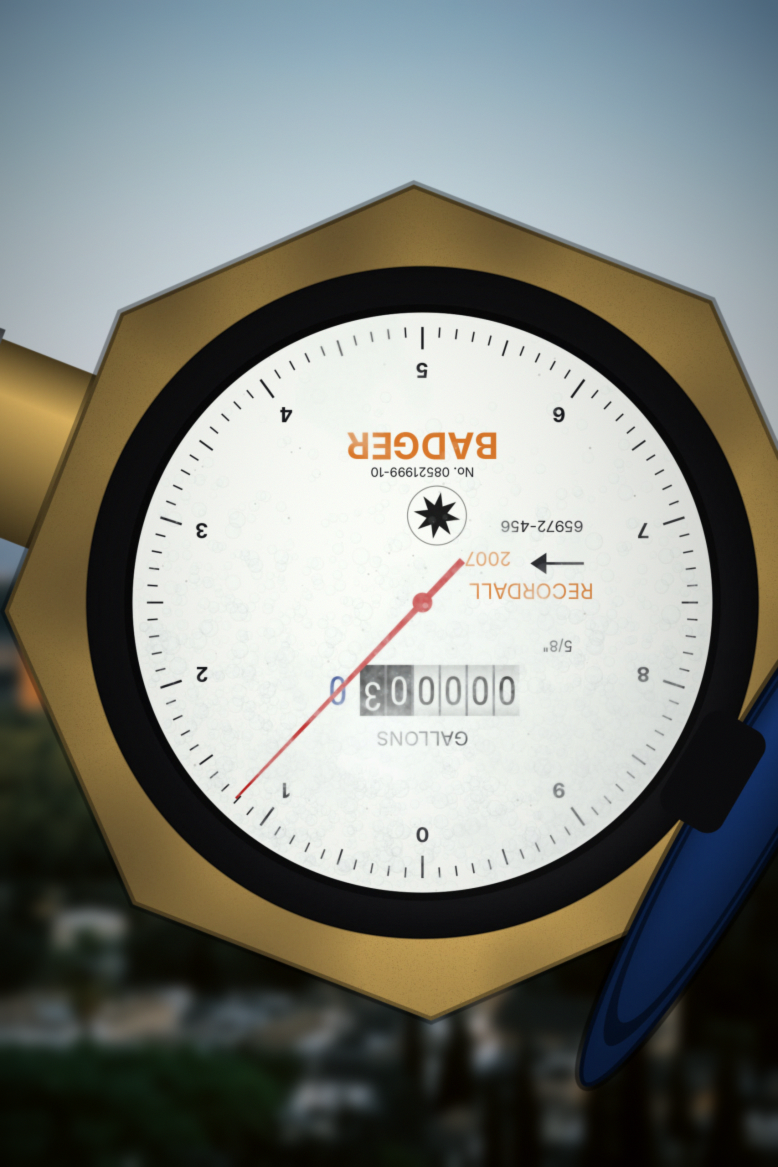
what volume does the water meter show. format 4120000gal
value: 31.2gal
